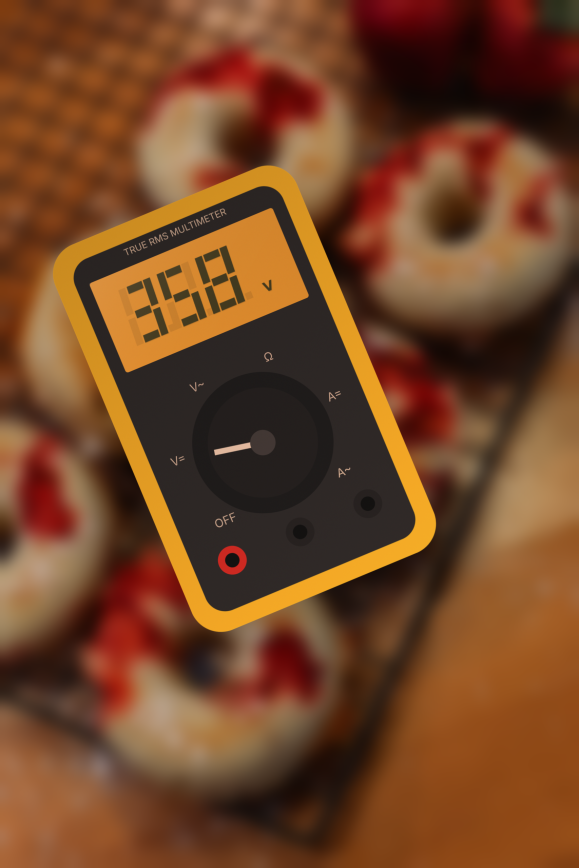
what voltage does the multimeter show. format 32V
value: 358V
